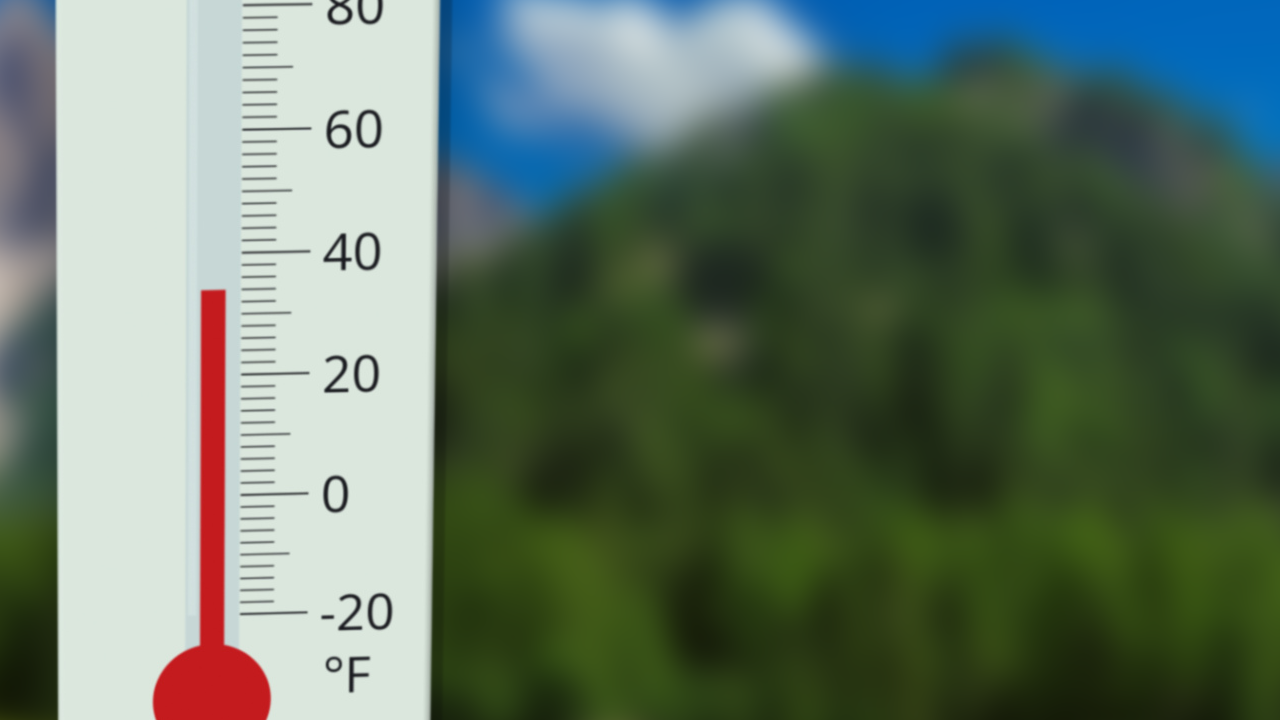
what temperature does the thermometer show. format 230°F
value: 34°F
